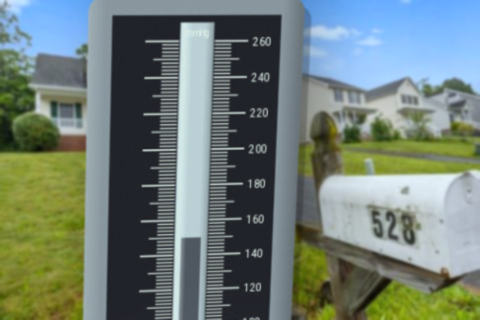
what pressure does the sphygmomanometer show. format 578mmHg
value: 150mmHg
